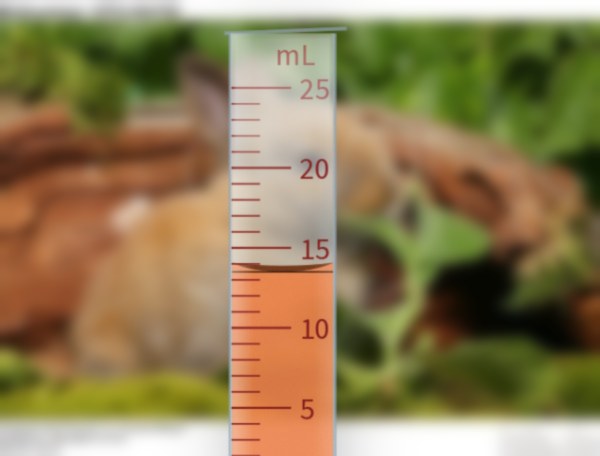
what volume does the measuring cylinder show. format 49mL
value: 13.5mL
